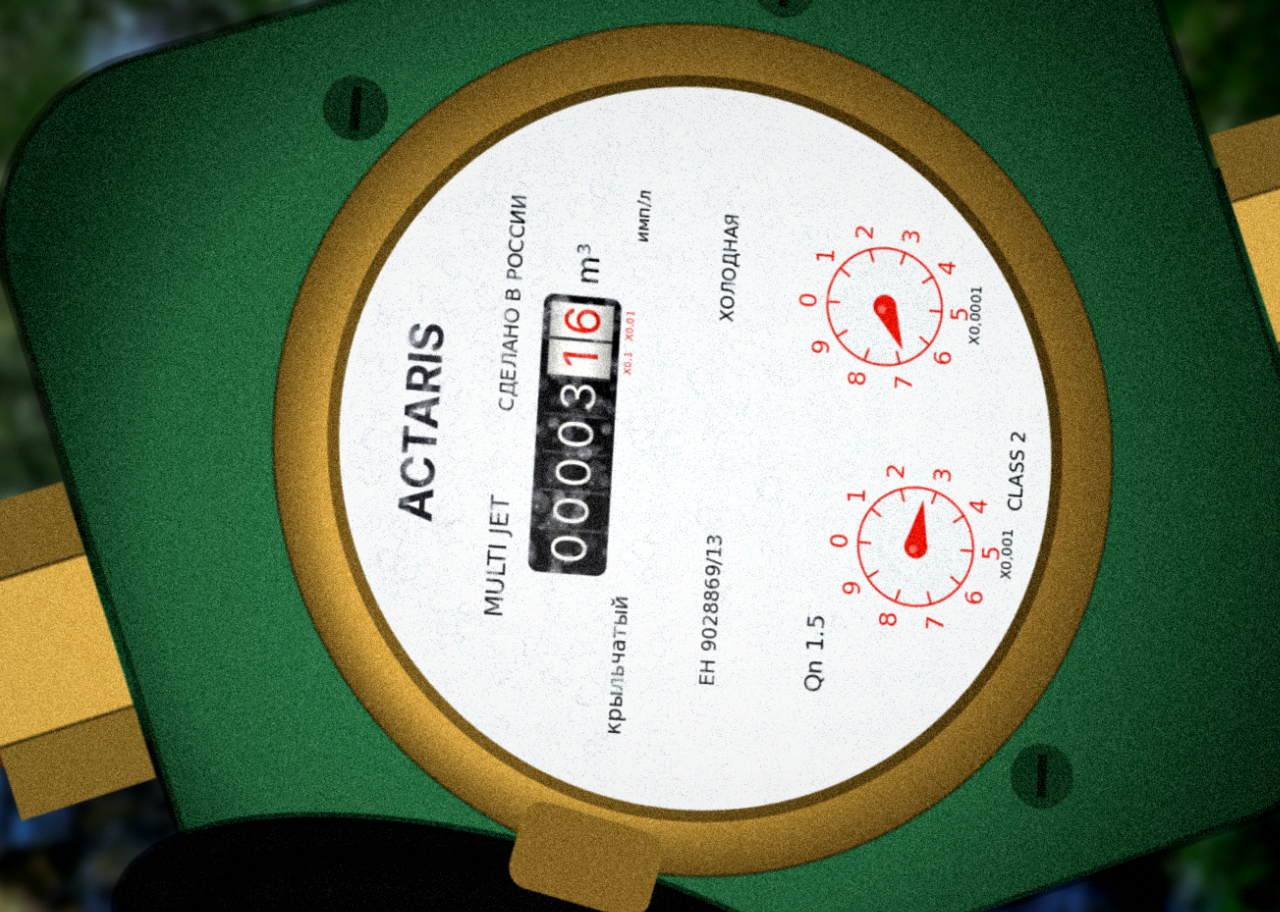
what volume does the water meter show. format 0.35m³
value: 3.1626m³
